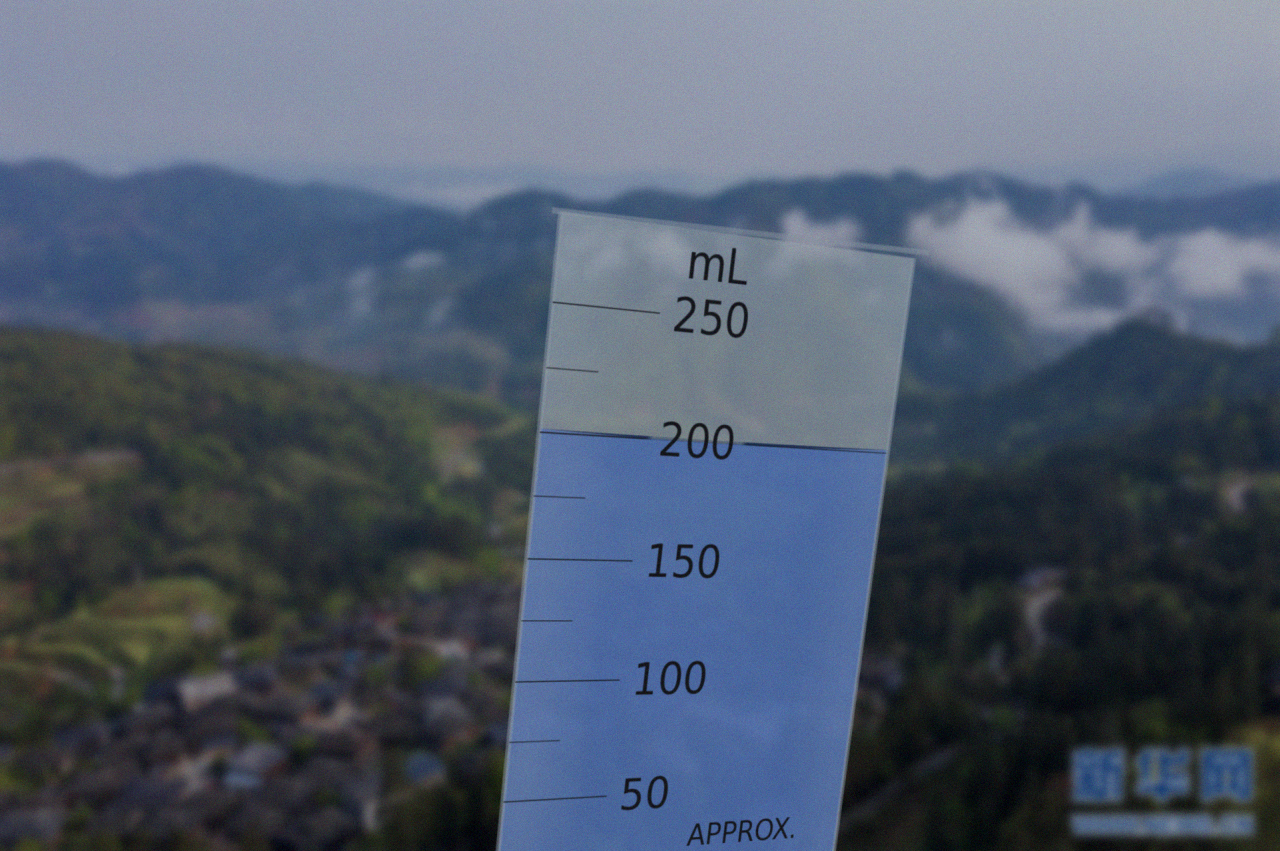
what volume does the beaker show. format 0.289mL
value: 200mL
